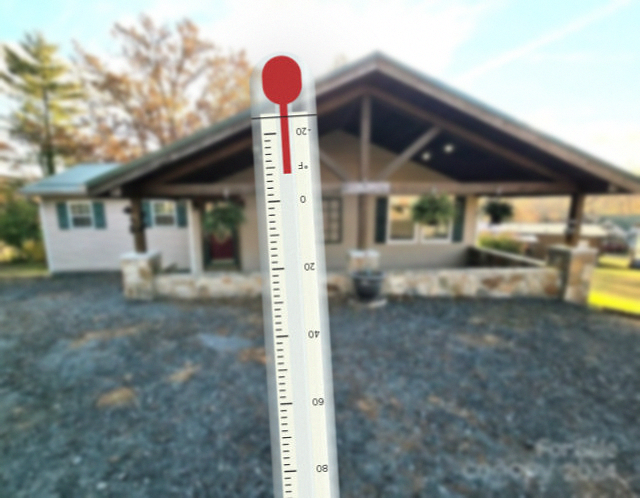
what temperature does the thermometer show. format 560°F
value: -8°F
